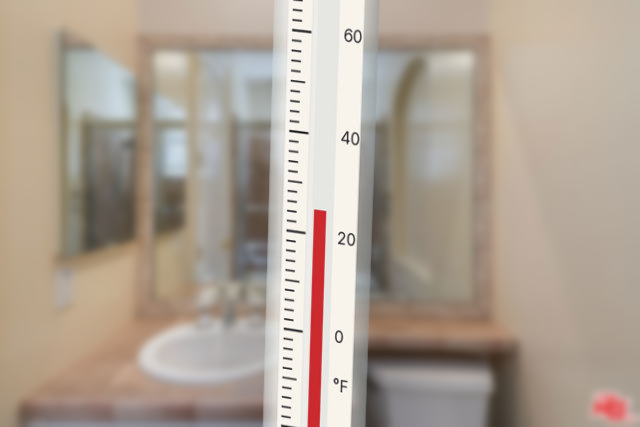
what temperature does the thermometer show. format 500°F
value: 25°F
